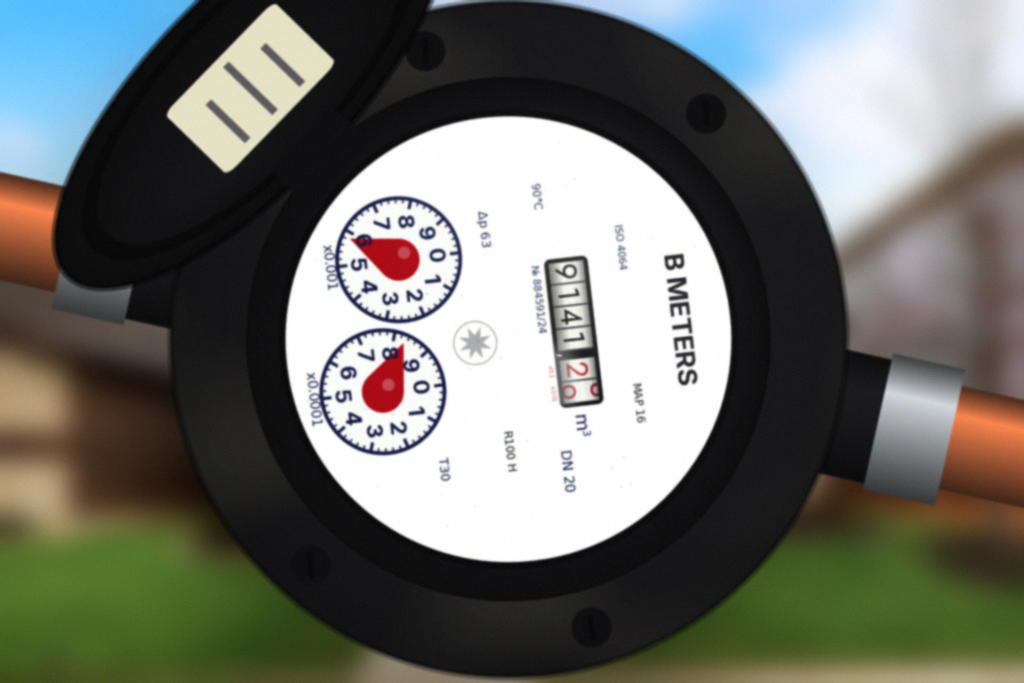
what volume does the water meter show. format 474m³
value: 9141.2858m³
